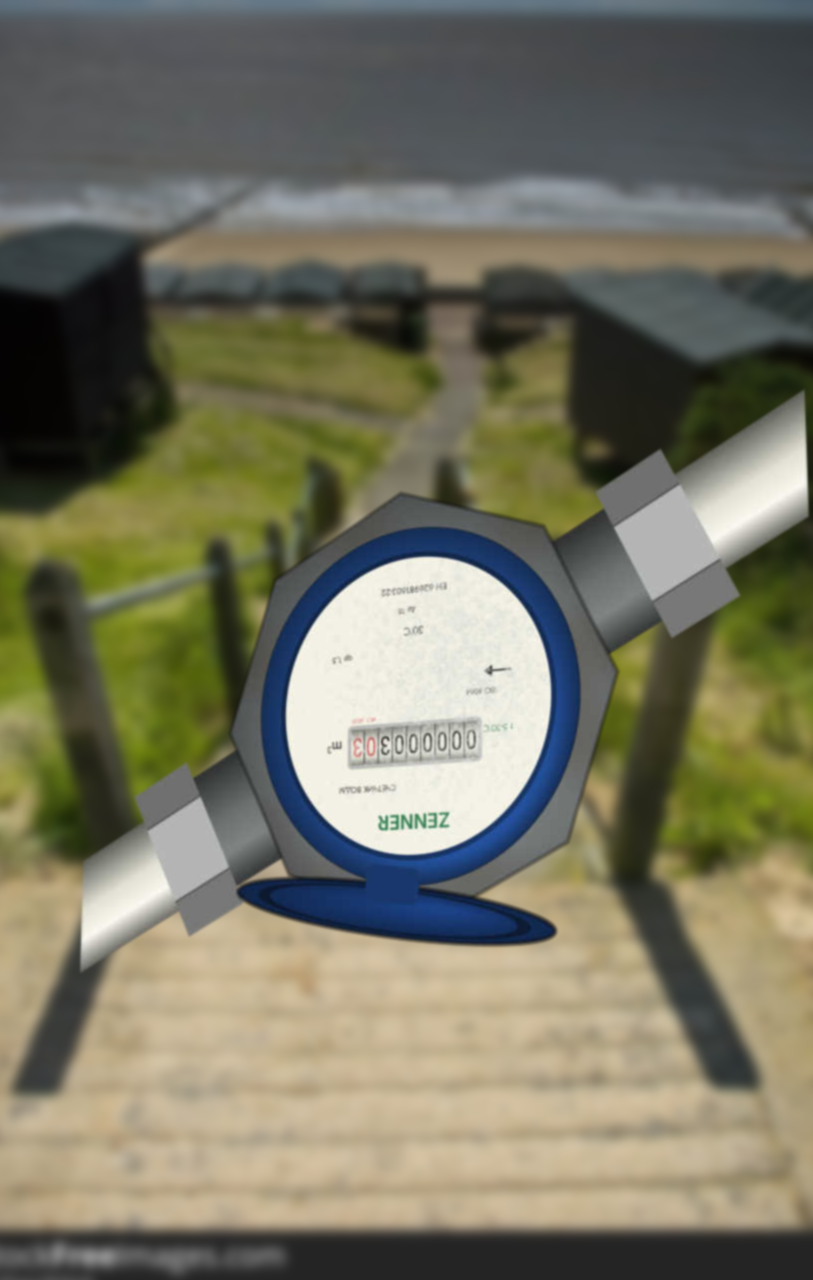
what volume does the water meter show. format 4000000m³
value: 3.03m³
